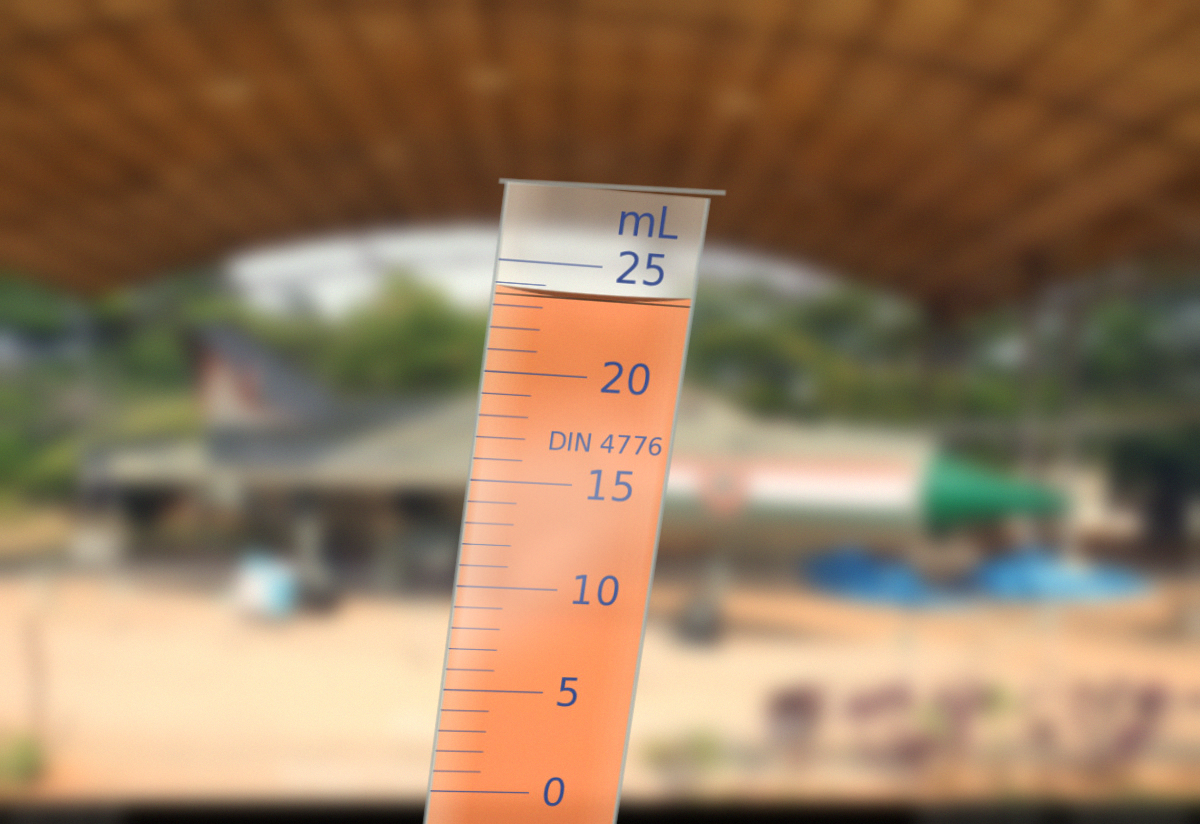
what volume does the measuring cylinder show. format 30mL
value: 23.5mL
